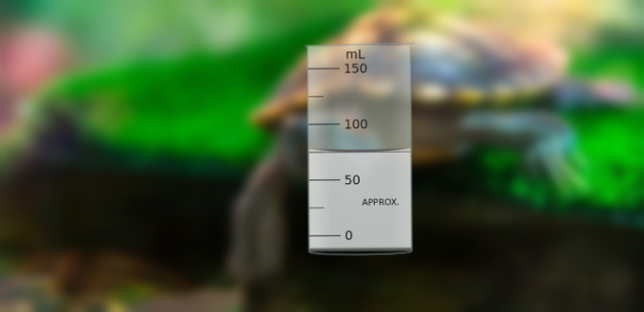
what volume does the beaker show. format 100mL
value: 75mL
